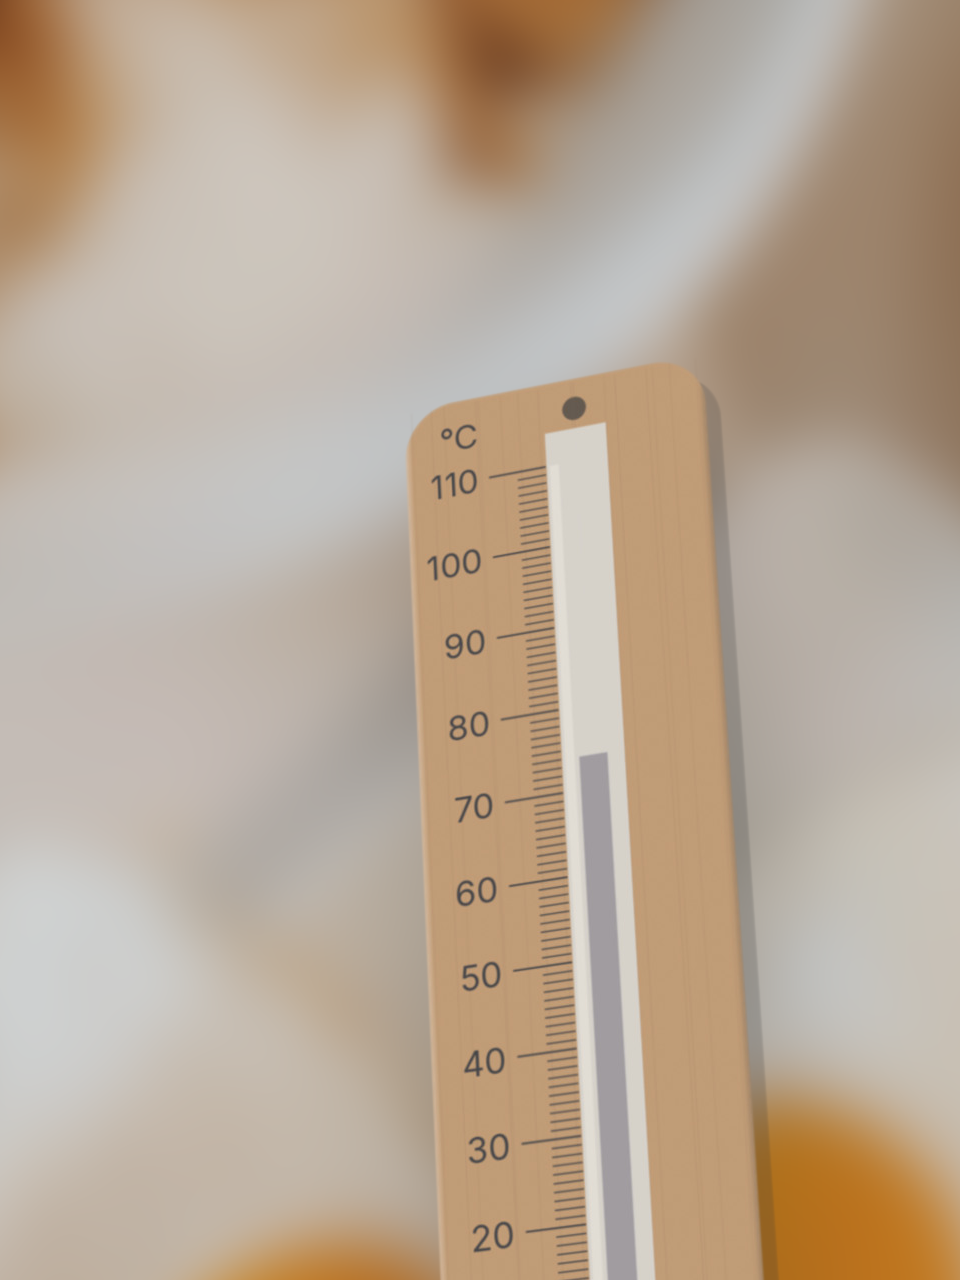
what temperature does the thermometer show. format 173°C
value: 74°C
